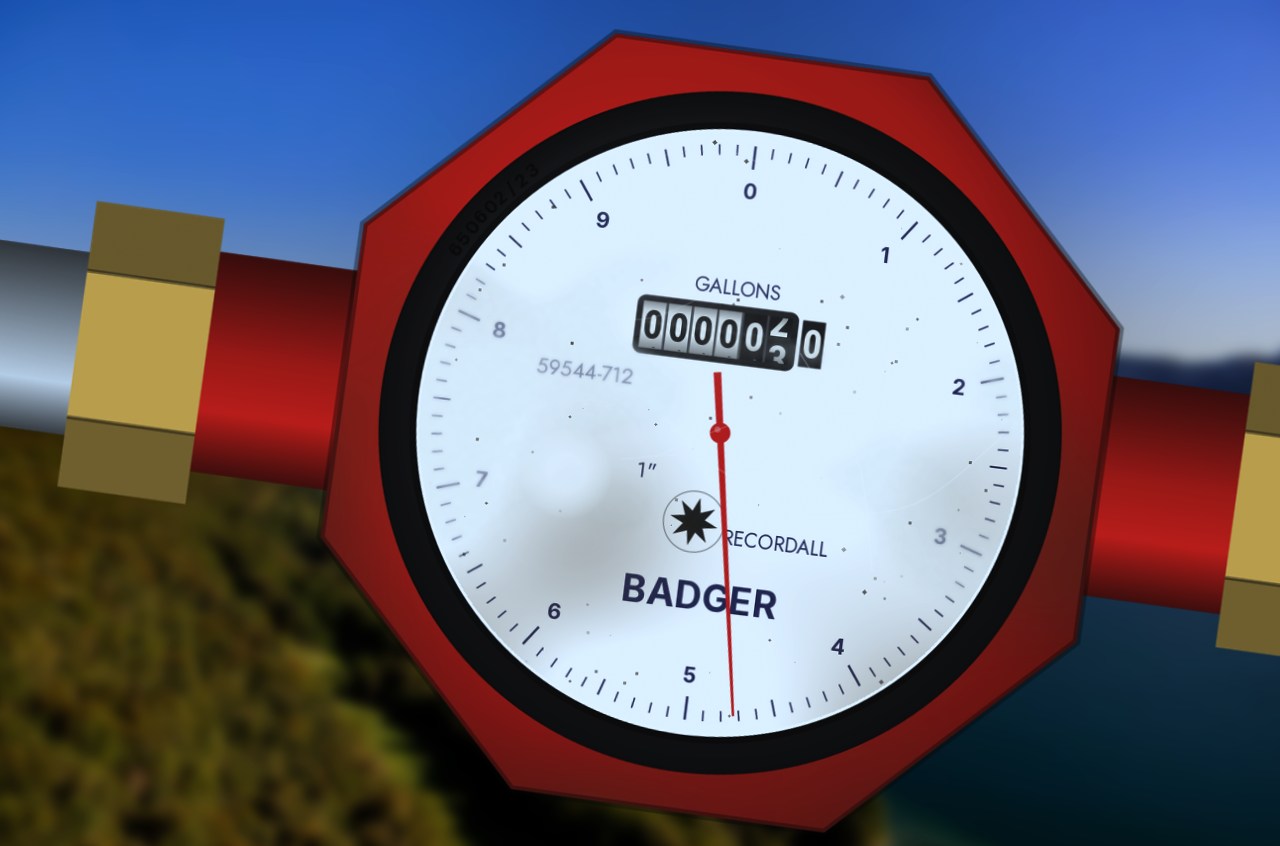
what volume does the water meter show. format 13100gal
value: 24.7gal
